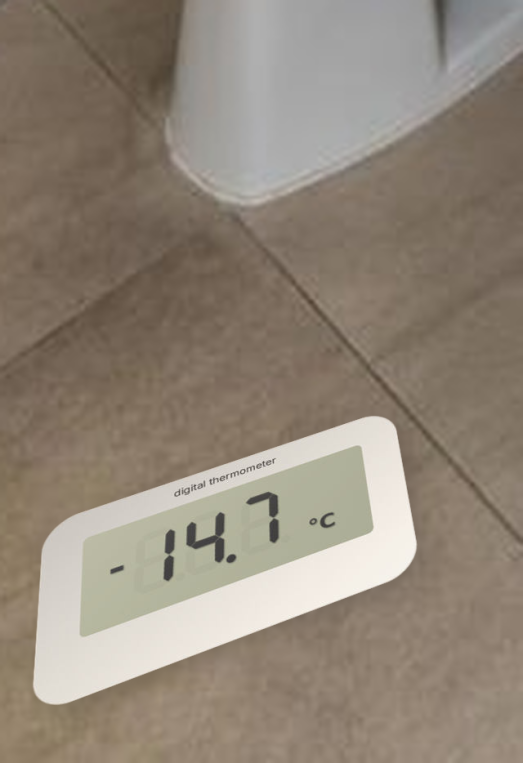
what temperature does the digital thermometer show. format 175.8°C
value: -14.7°C
